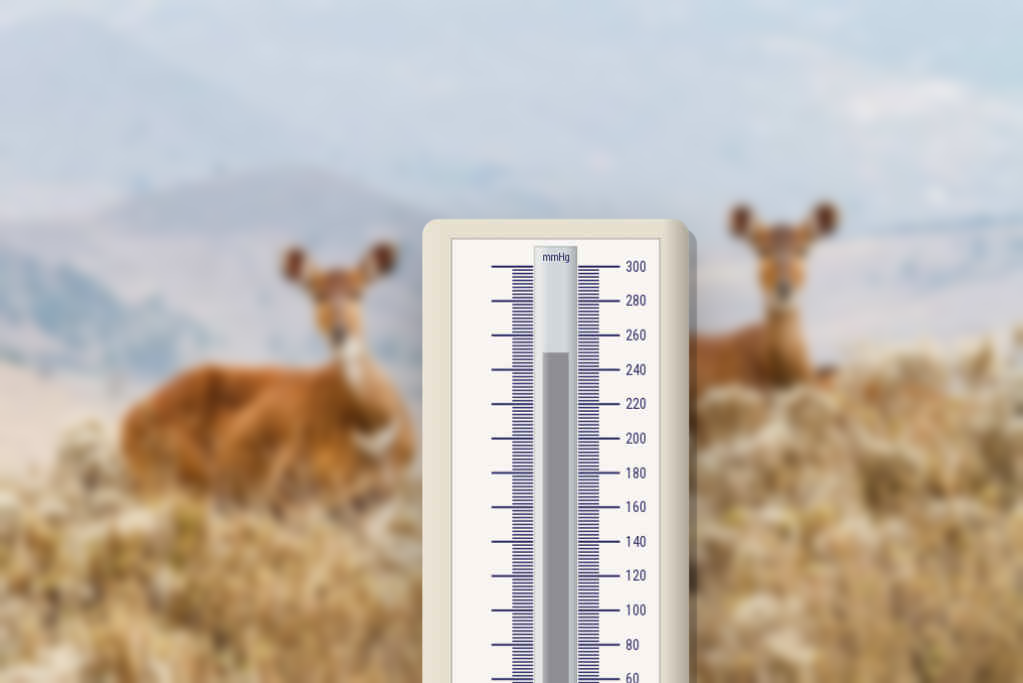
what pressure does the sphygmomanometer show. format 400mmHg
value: 250mmHg
